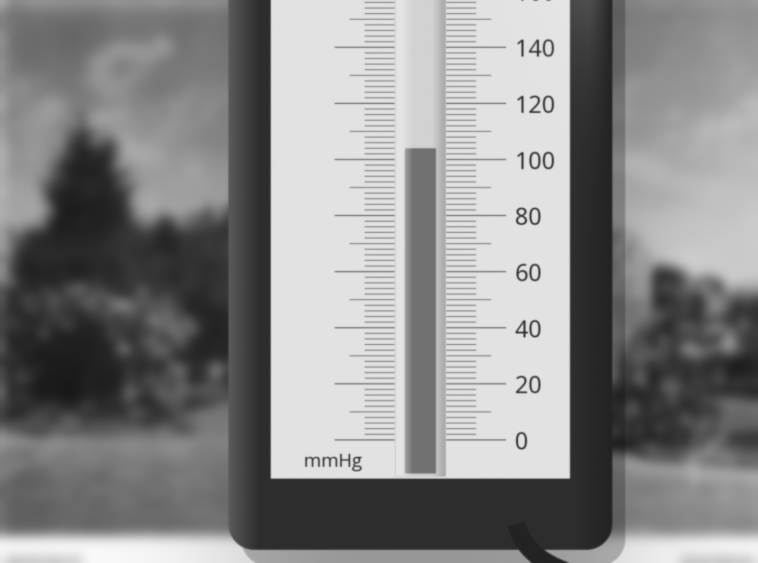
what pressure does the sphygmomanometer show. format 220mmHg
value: 104mmHg
